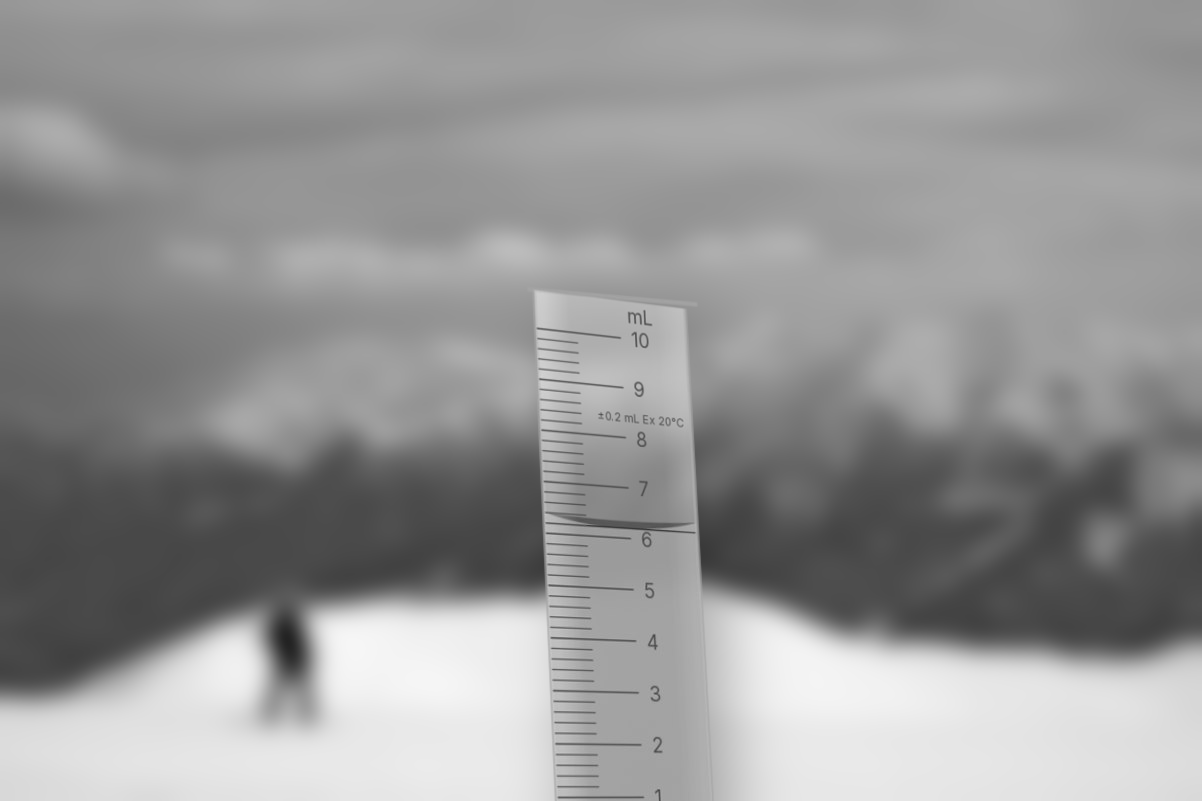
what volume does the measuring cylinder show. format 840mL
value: 6.2mL
